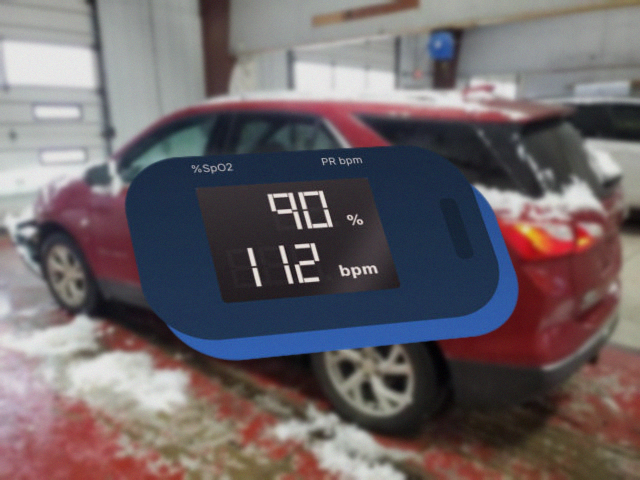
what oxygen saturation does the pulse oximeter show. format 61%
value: 90%
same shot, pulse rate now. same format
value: 112bpm
